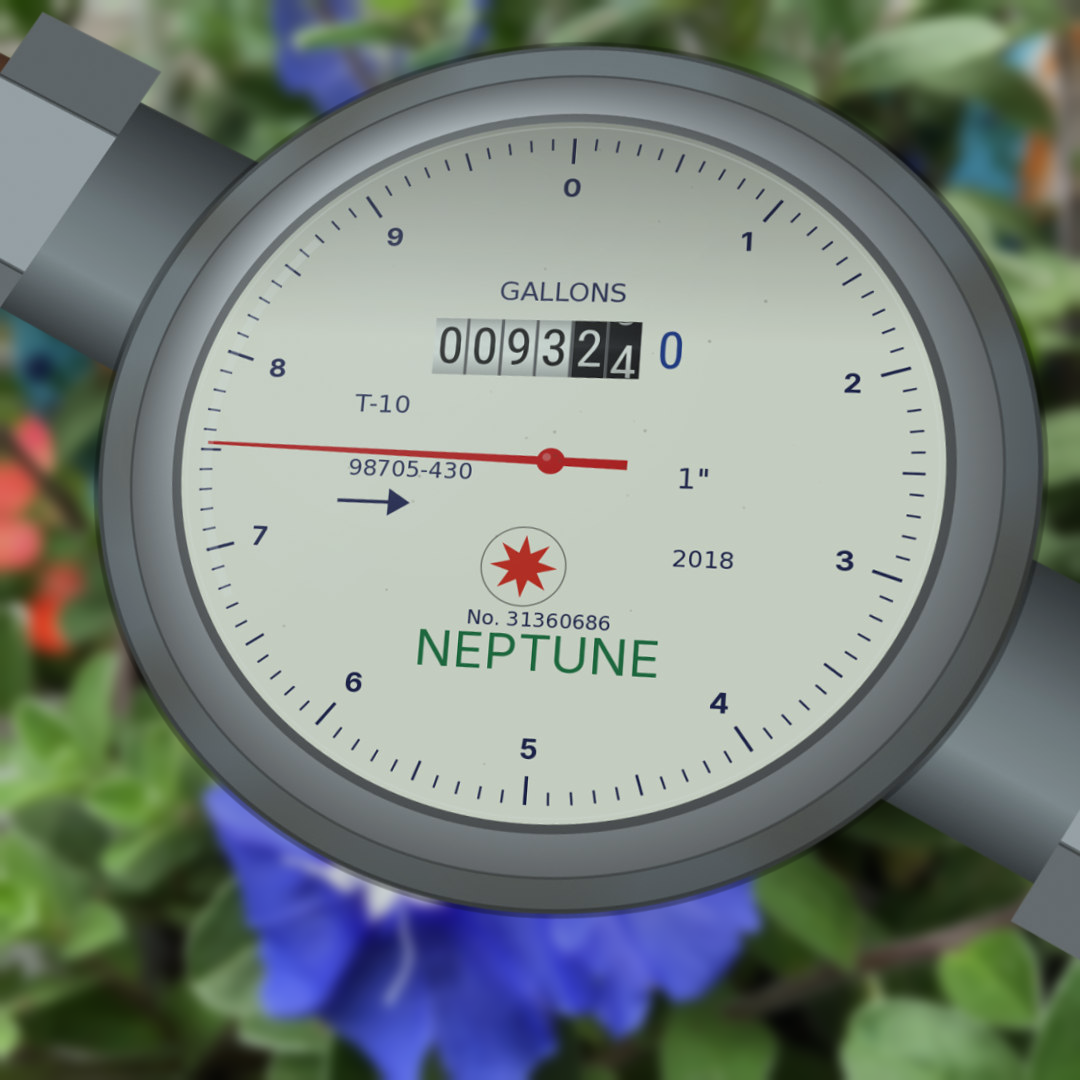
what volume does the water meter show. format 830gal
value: 93237.5gal
